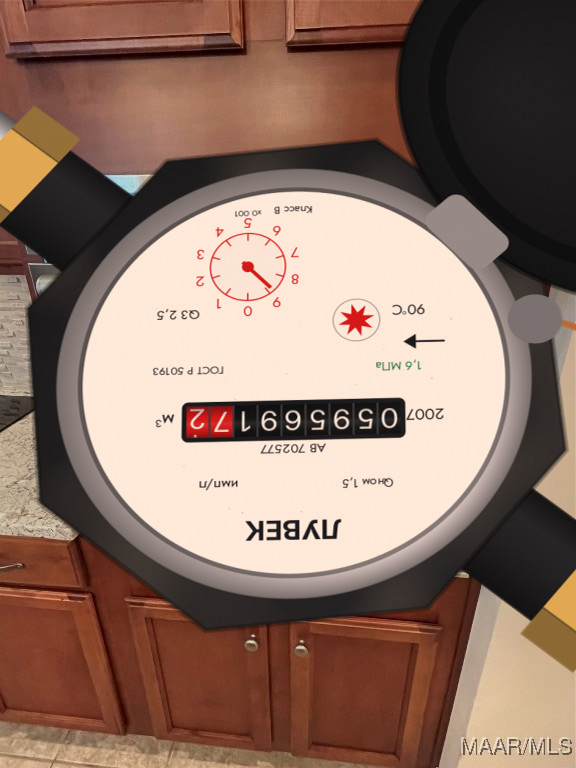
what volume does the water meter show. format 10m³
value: 595691.718m³
